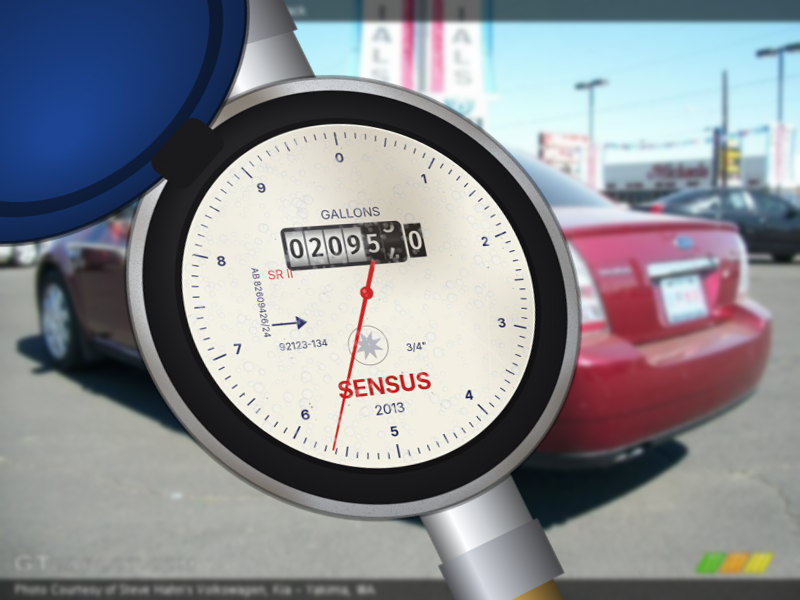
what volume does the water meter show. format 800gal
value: 209535.6gal
